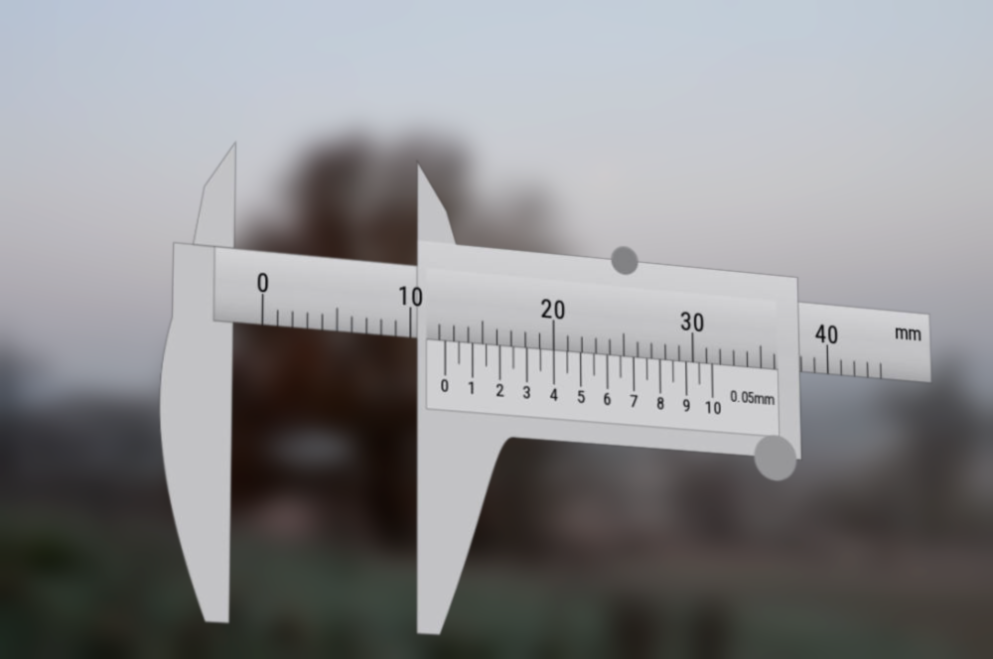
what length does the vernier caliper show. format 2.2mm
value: 12.4mm
